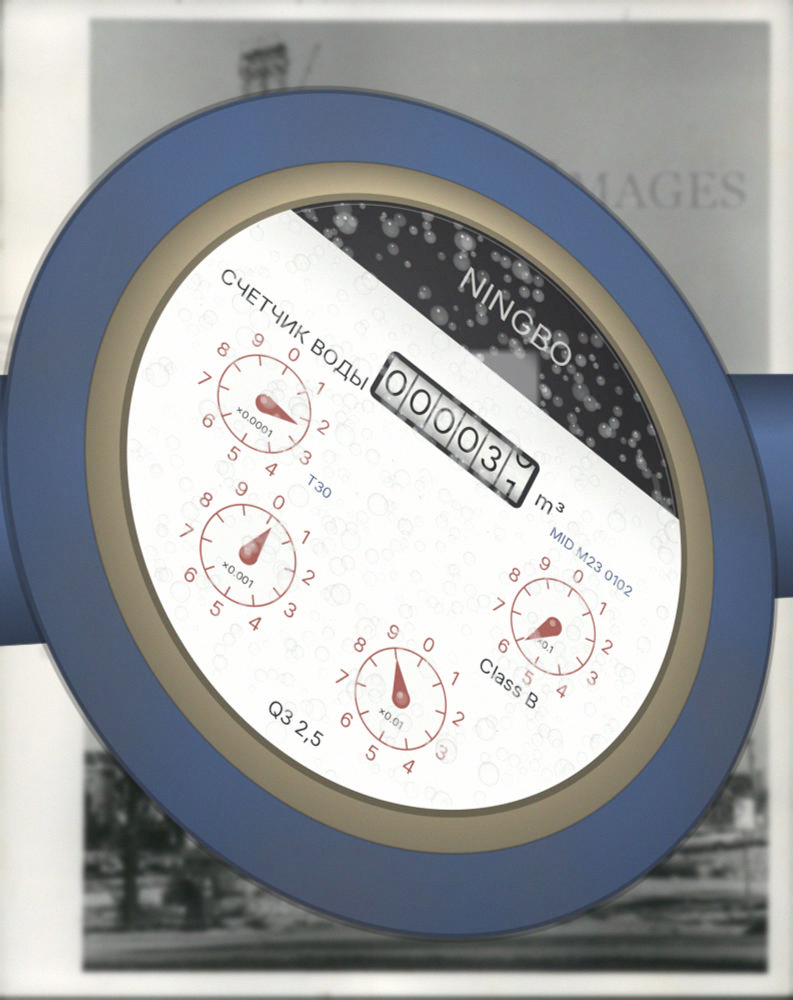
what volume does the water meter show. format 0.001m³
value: 30.5902m³
